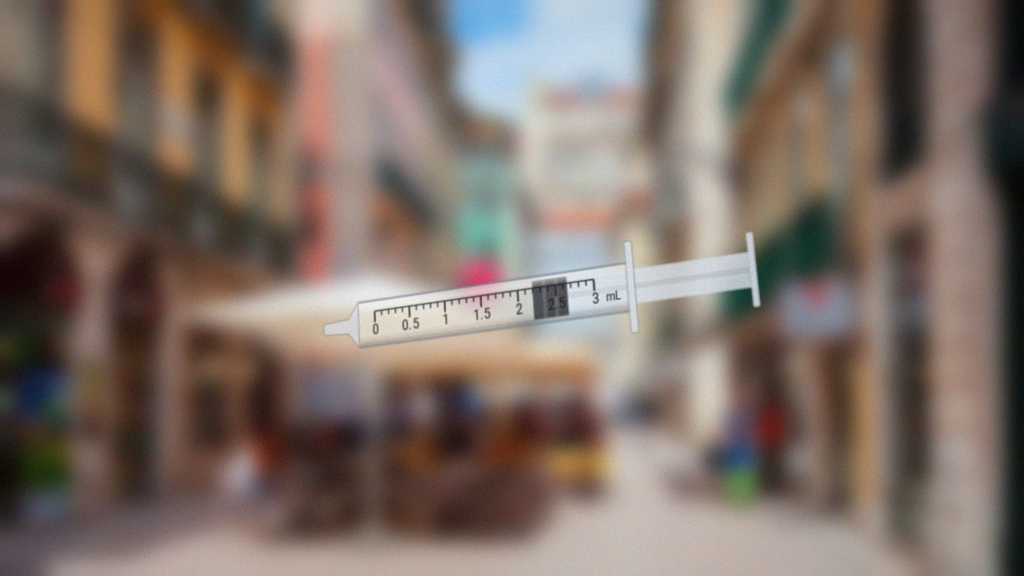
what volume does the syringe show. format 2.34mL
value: 2.2mL
